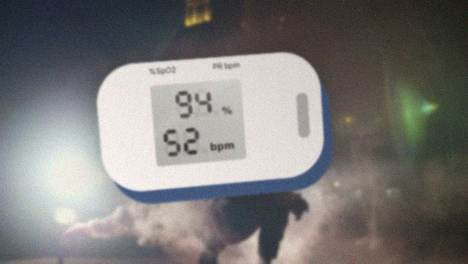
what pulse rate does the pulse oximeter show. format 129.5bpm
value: 52bpm
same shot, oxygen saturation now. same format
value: 94%
